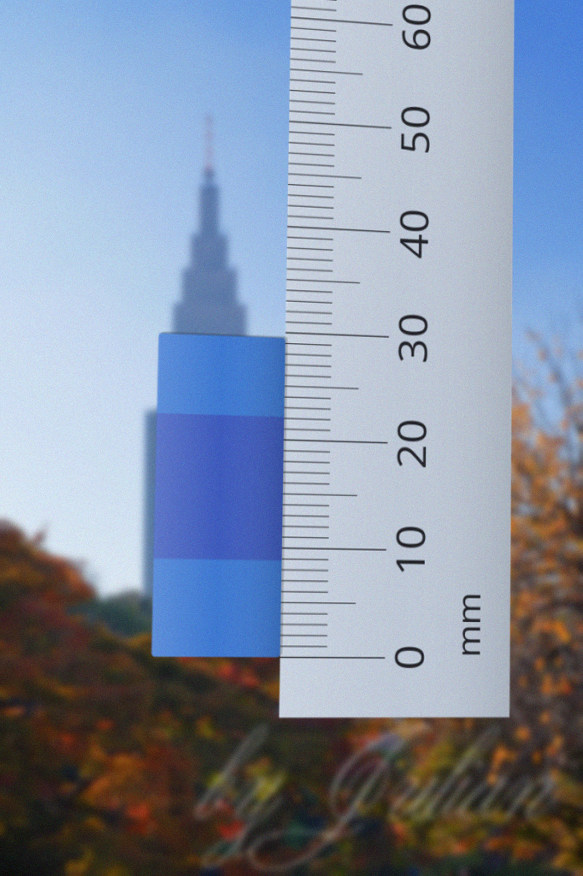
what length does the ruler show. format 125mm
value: 29.5mm
